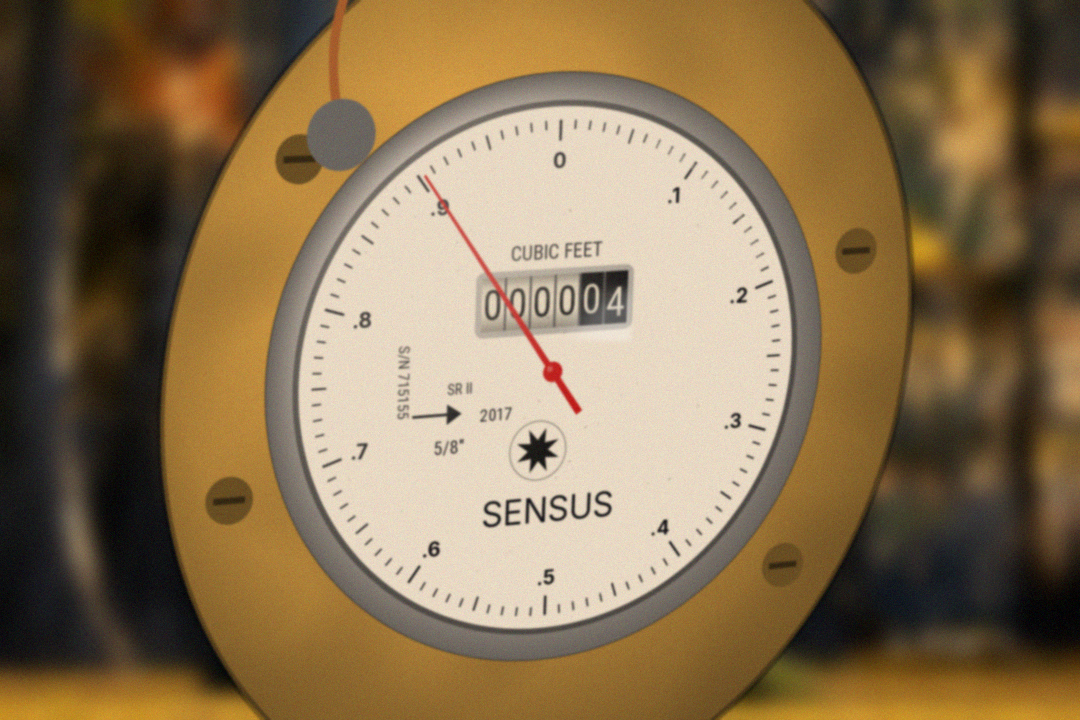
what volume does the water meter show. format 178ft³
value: 3.90ft³
